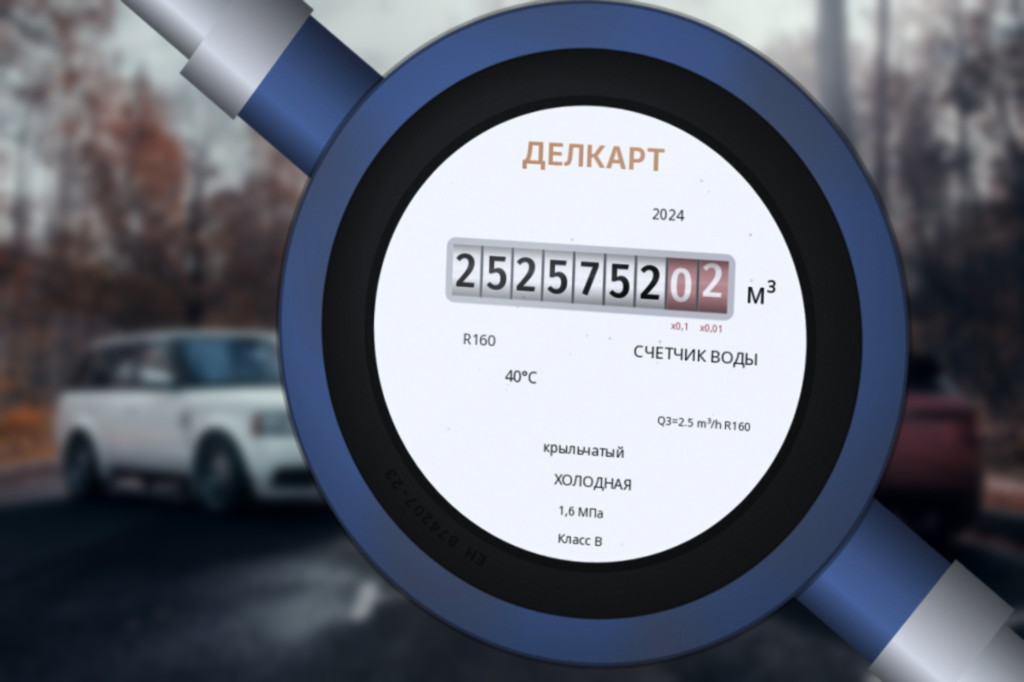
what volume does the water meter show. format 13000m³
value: 2525752.02m³
